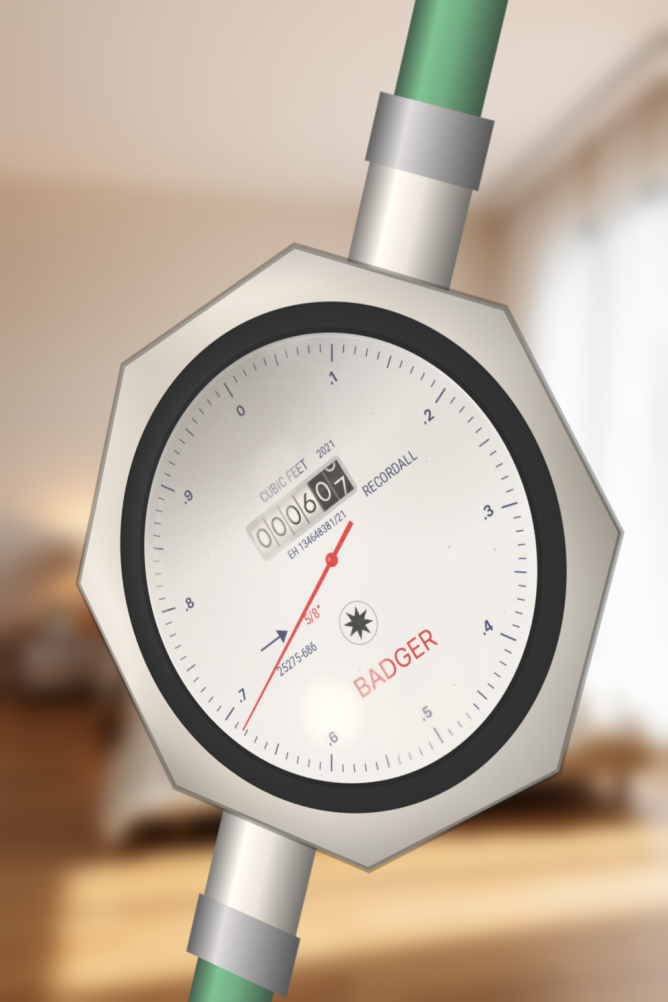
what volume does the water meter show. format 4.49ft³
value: 606.68ft³
